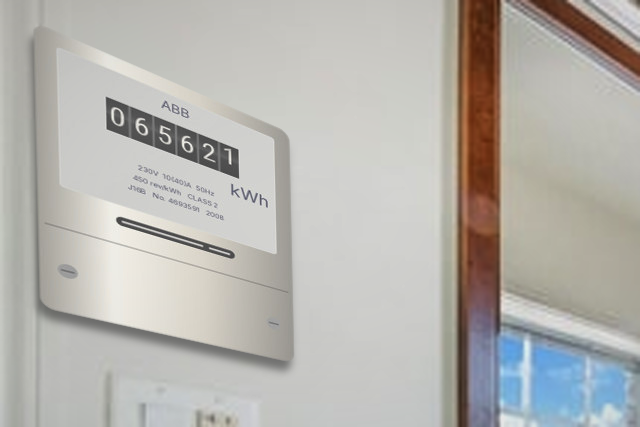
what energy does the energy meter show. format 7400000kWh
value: 65621kWh
